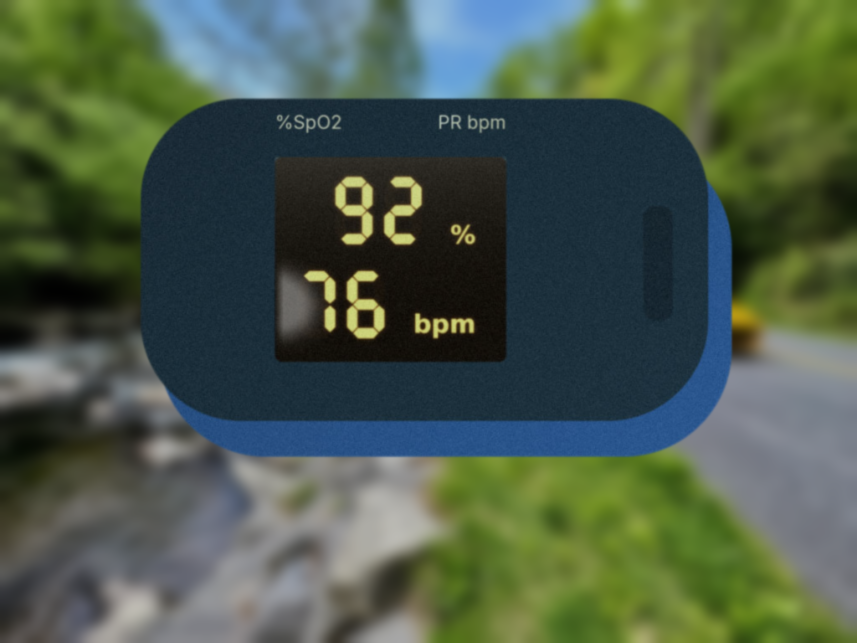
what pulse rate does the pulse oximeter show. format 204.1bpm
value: 76bpm
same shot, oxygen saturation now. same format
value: 92%
